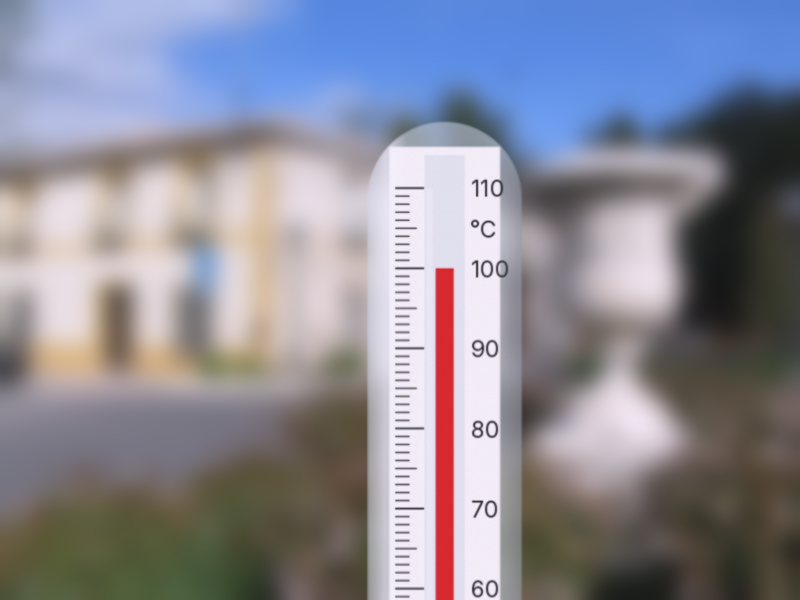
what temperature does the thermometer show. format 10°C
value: 100°C
